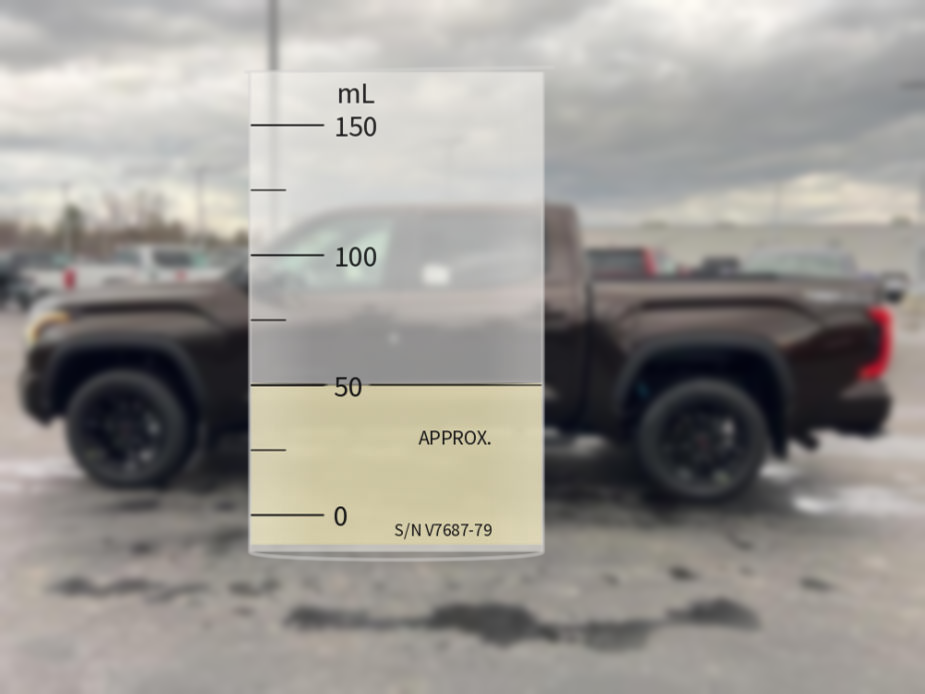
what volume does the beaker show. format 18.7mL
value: 50mL
